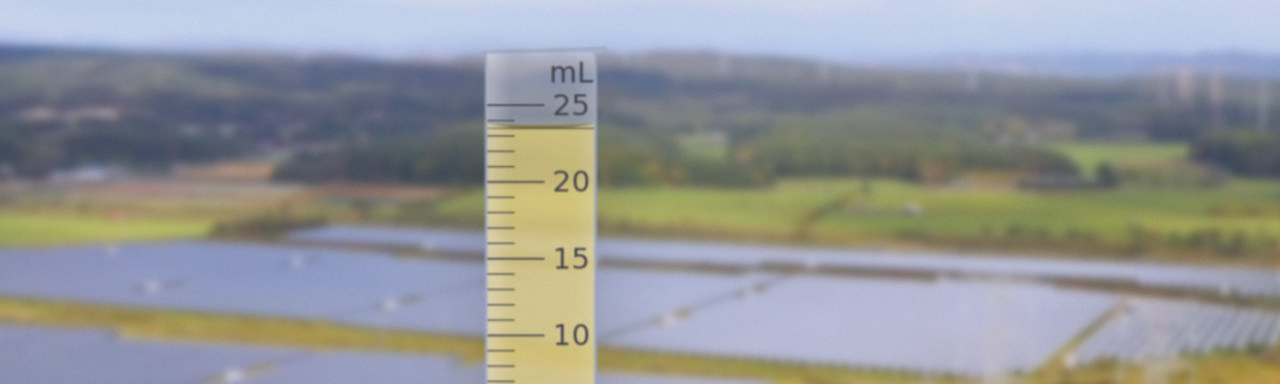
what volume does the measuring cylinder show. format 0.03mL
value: 23.5mL
